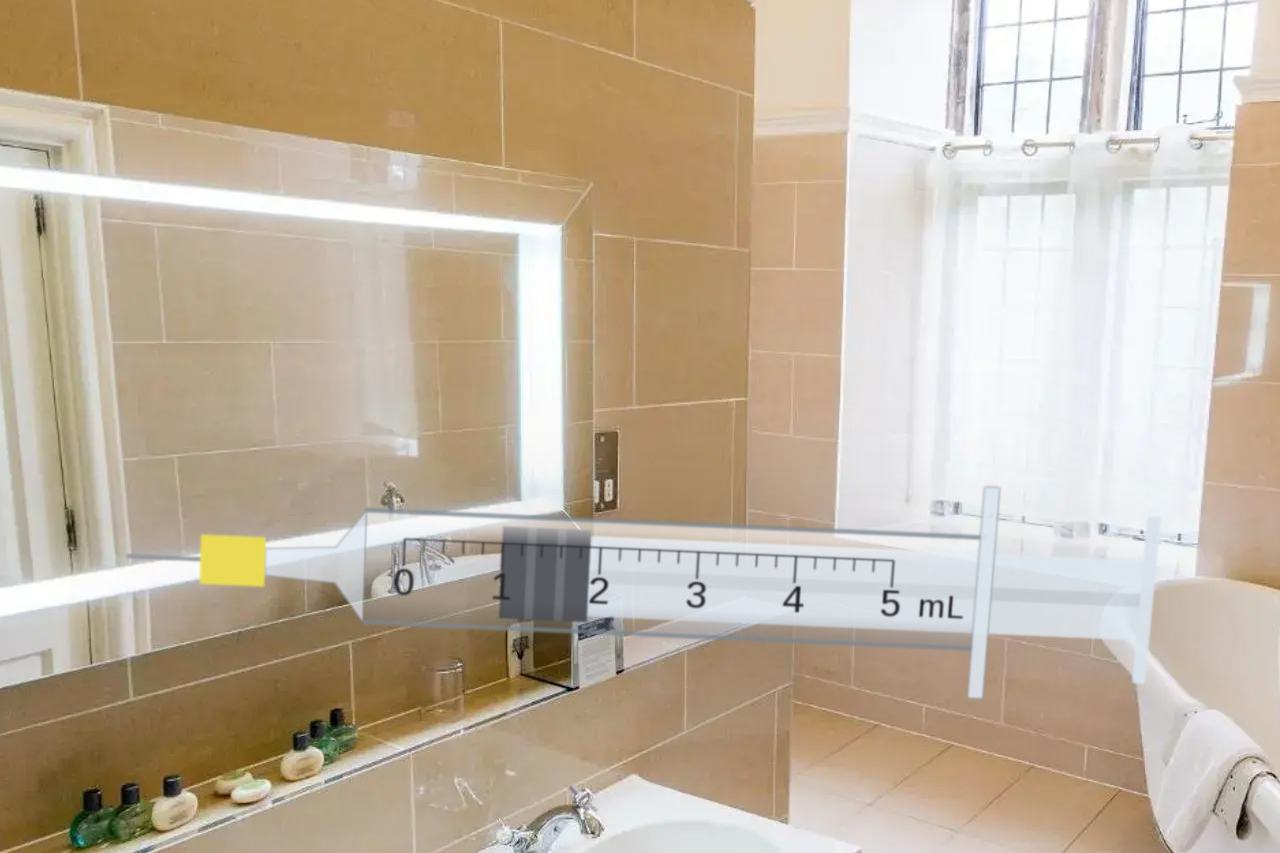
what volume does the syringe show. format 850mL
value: 1mL
